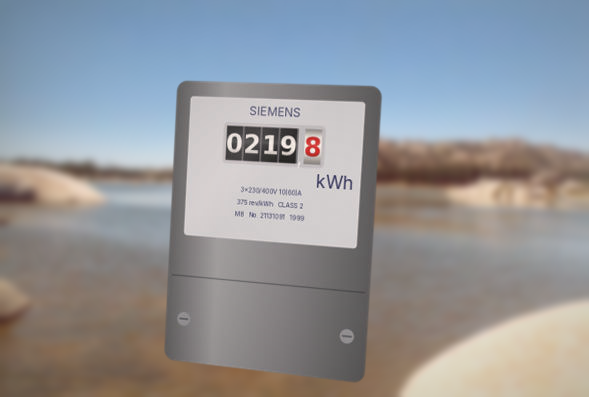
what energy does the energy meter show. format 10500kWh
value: 219.8kWh
